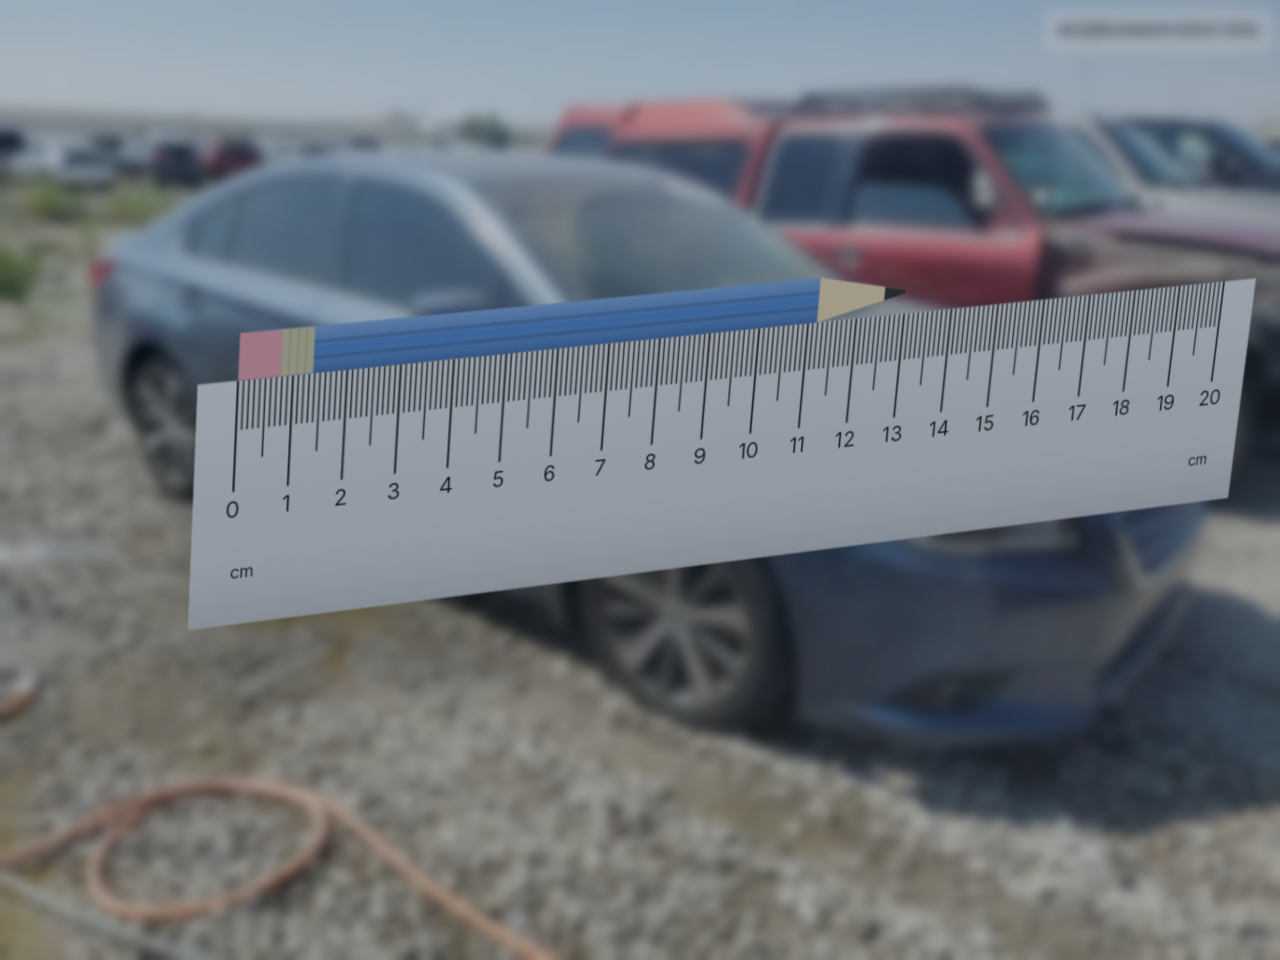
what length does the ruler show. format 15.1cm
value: 13cm
